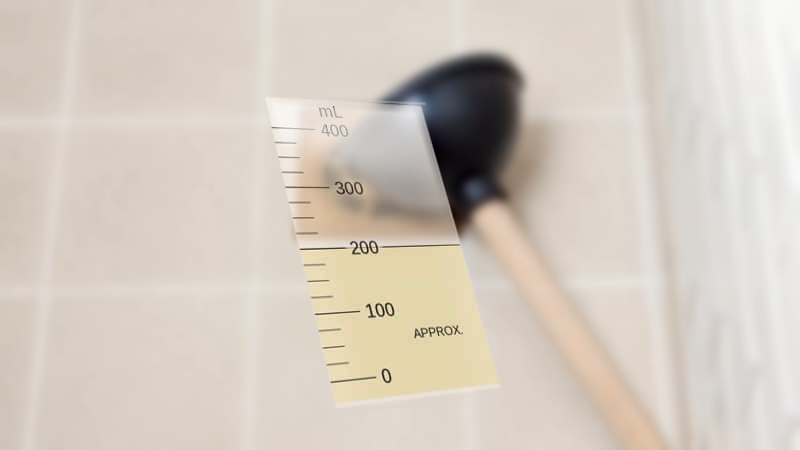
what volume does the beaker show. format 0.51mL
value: 200mL
